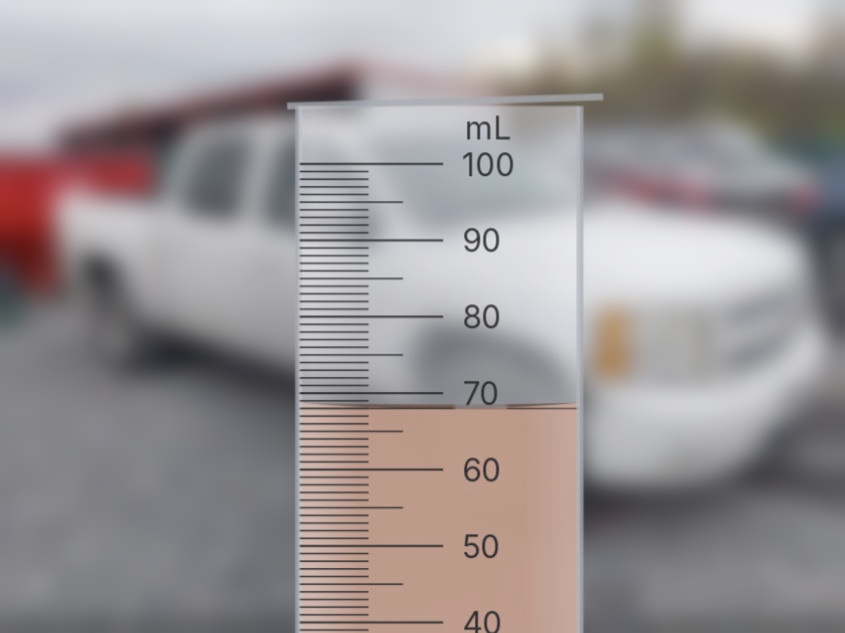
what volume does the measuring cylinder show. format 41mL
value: 68mL
